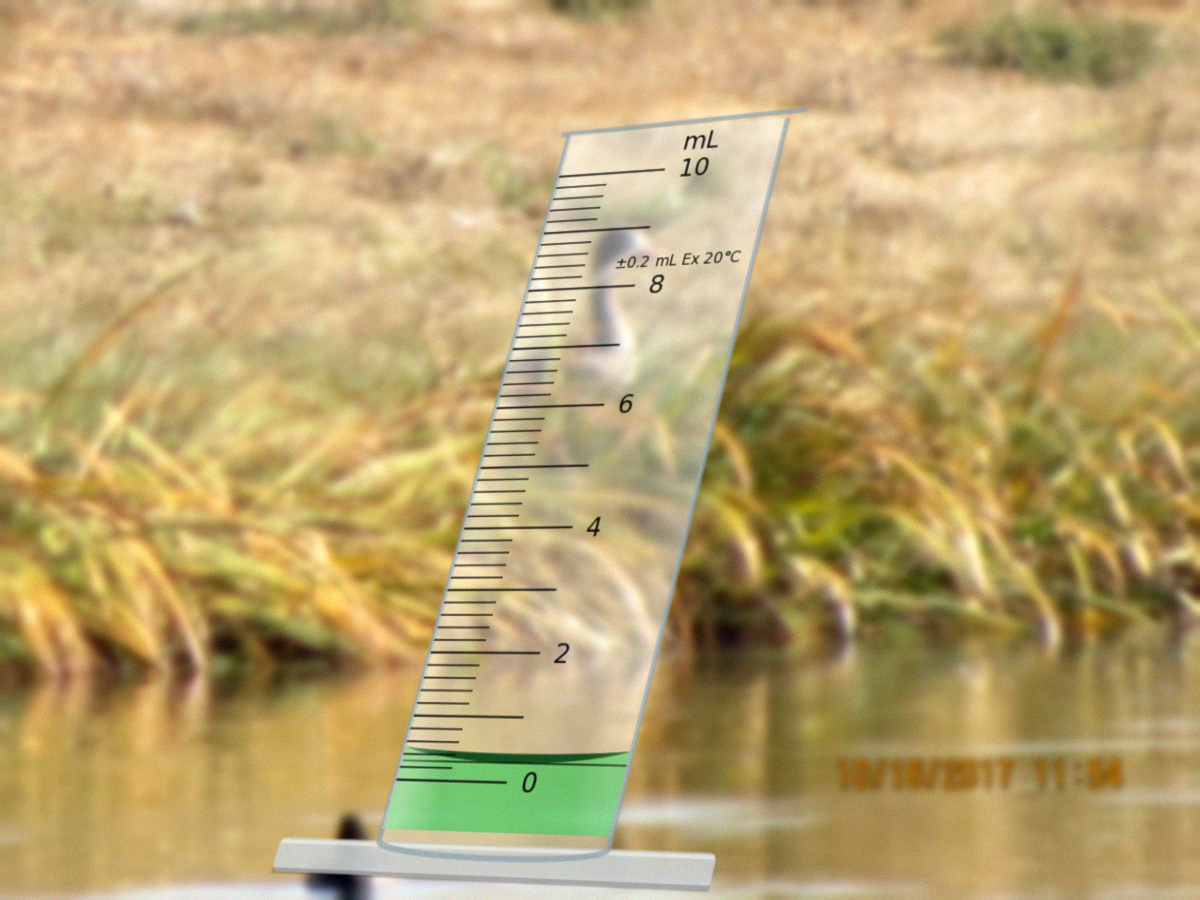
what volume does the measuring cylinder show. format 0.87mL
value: 0.3mL
